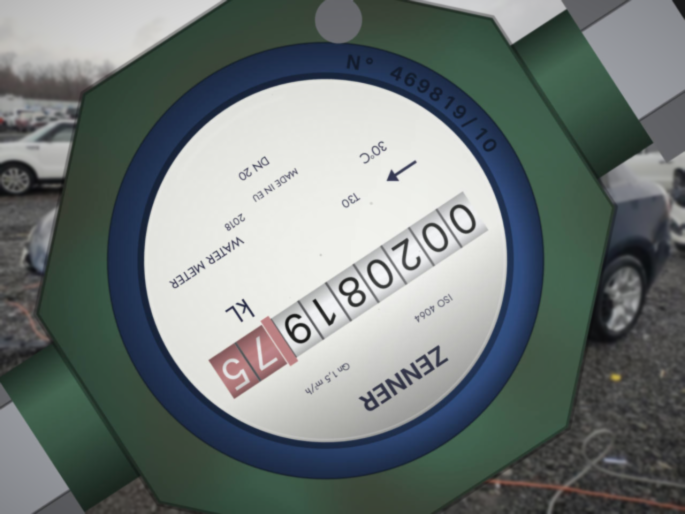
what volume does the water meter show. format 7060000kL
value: 20819.75kL
